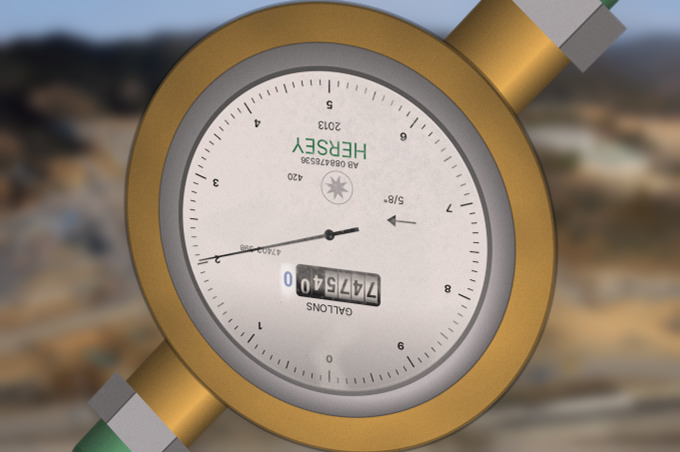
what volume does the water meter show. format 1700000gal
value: 7475402.0gal
